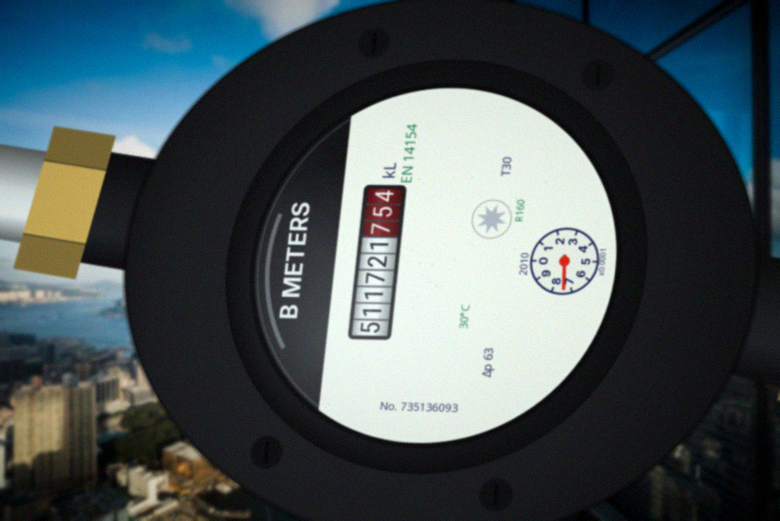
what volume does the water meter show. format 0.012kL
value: 511721.7547kL
